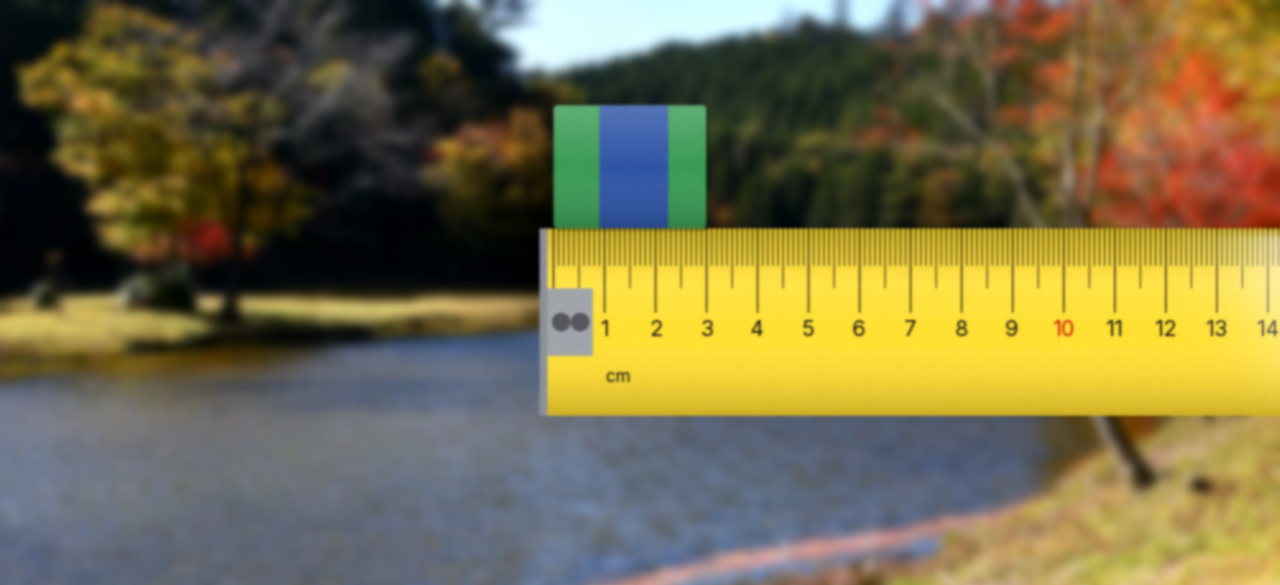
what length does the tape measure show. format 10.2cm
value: 3cm
